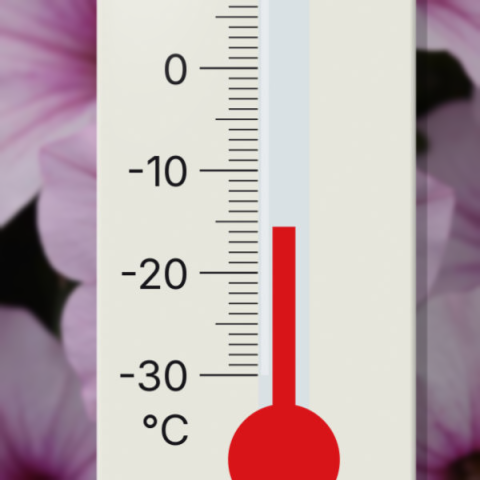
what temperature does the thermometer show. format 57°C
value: -15.5°C
